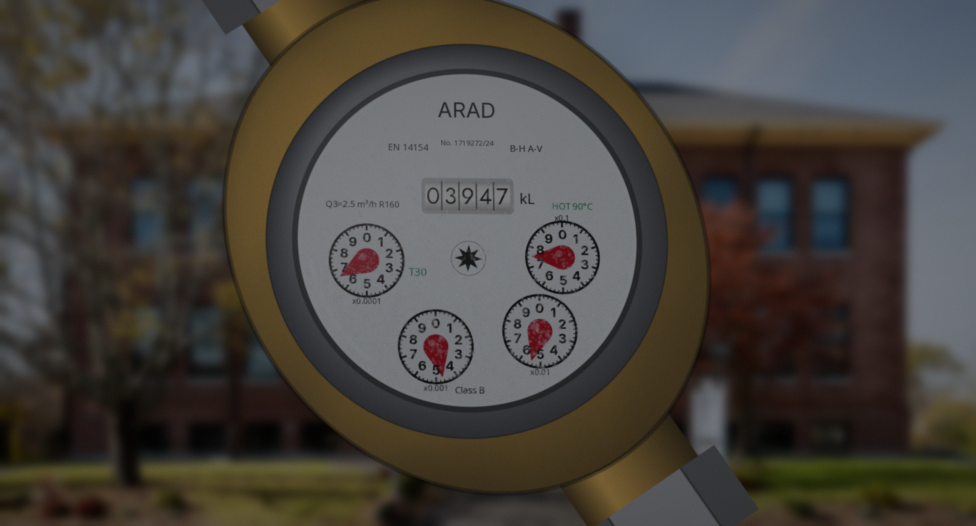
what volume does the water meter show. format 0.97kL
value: 3947.7546kL
